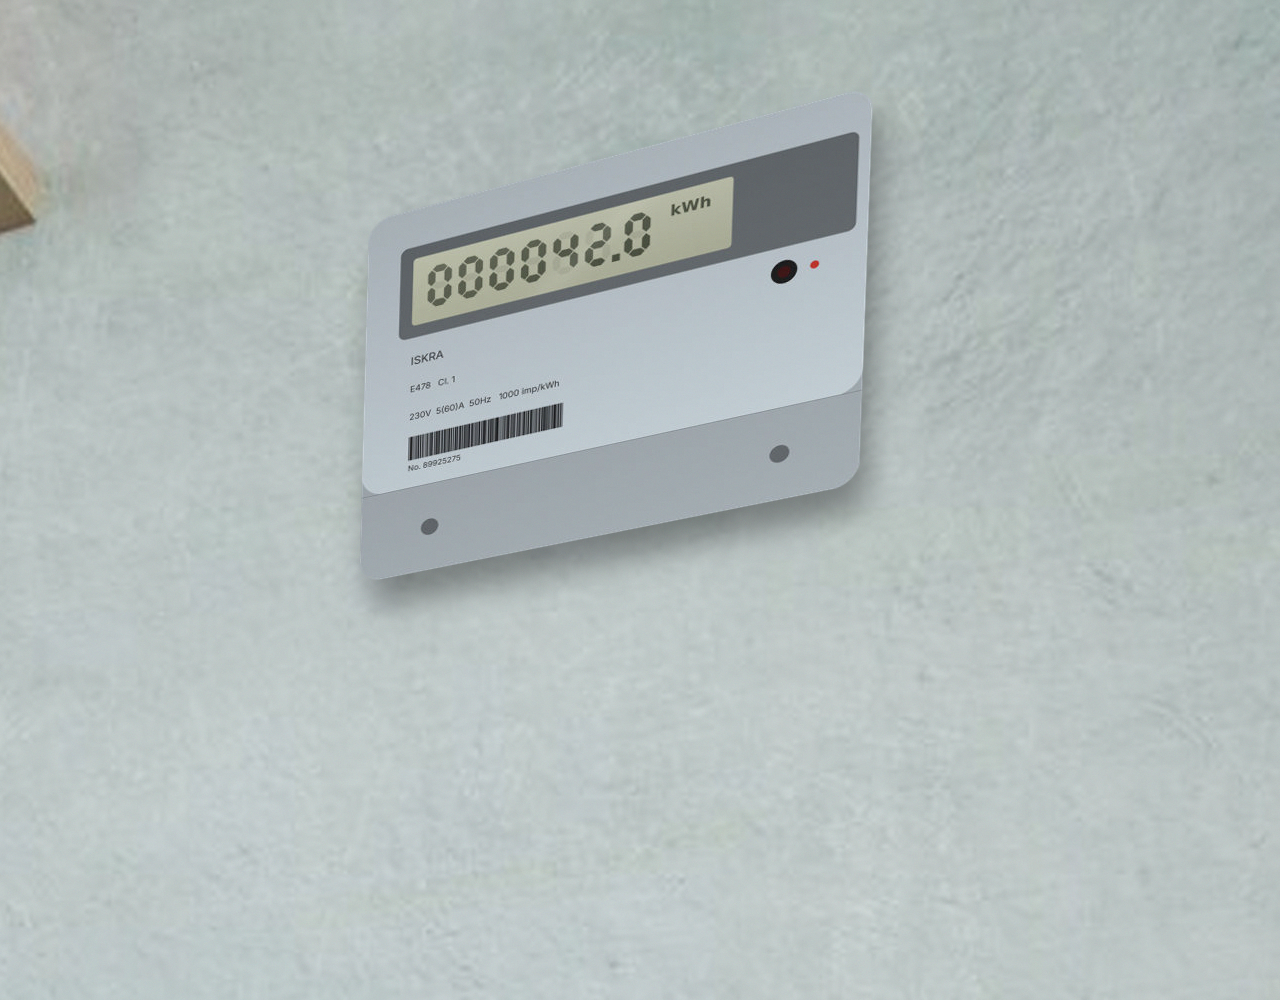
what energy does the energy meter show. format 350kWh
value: 42.0kWh
